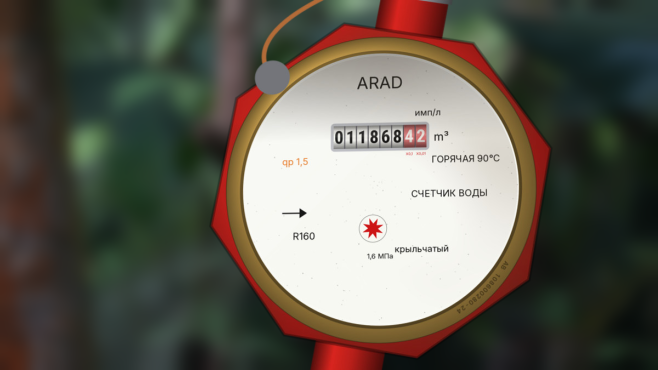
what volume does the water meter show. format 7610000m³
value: 11868.42m³
